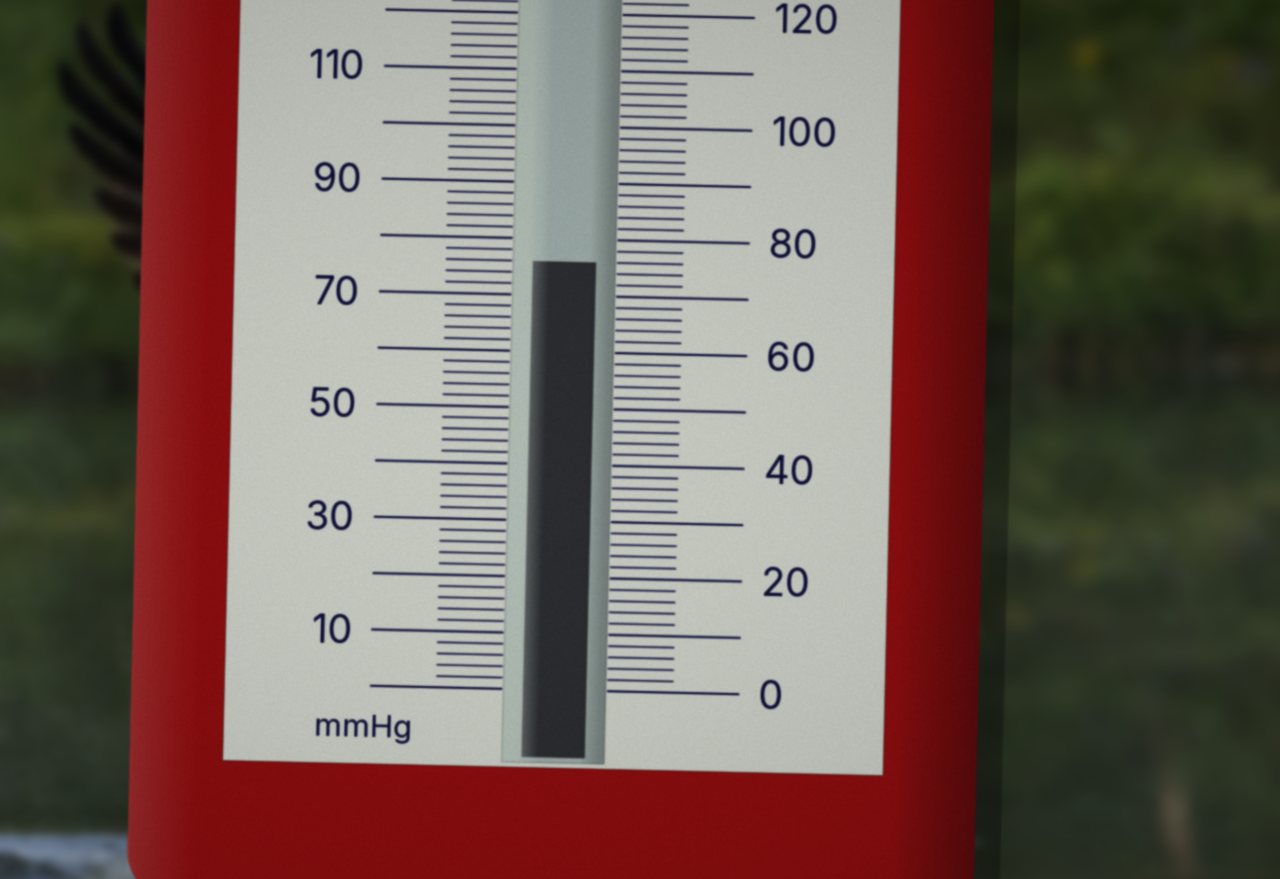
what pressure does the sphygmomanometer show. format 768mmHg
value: 76mmHg
